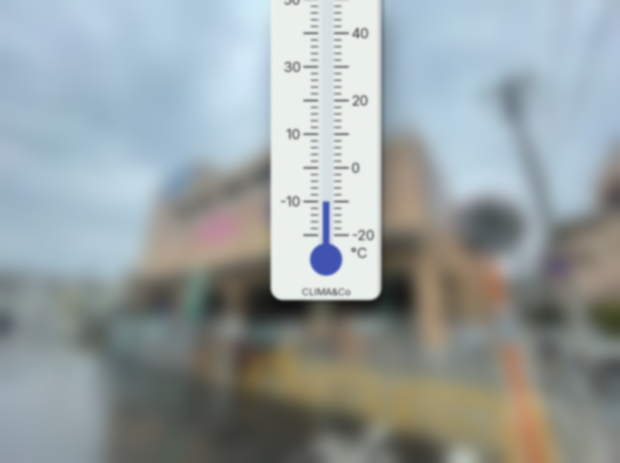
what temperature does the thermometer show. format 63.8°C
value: -10°C
